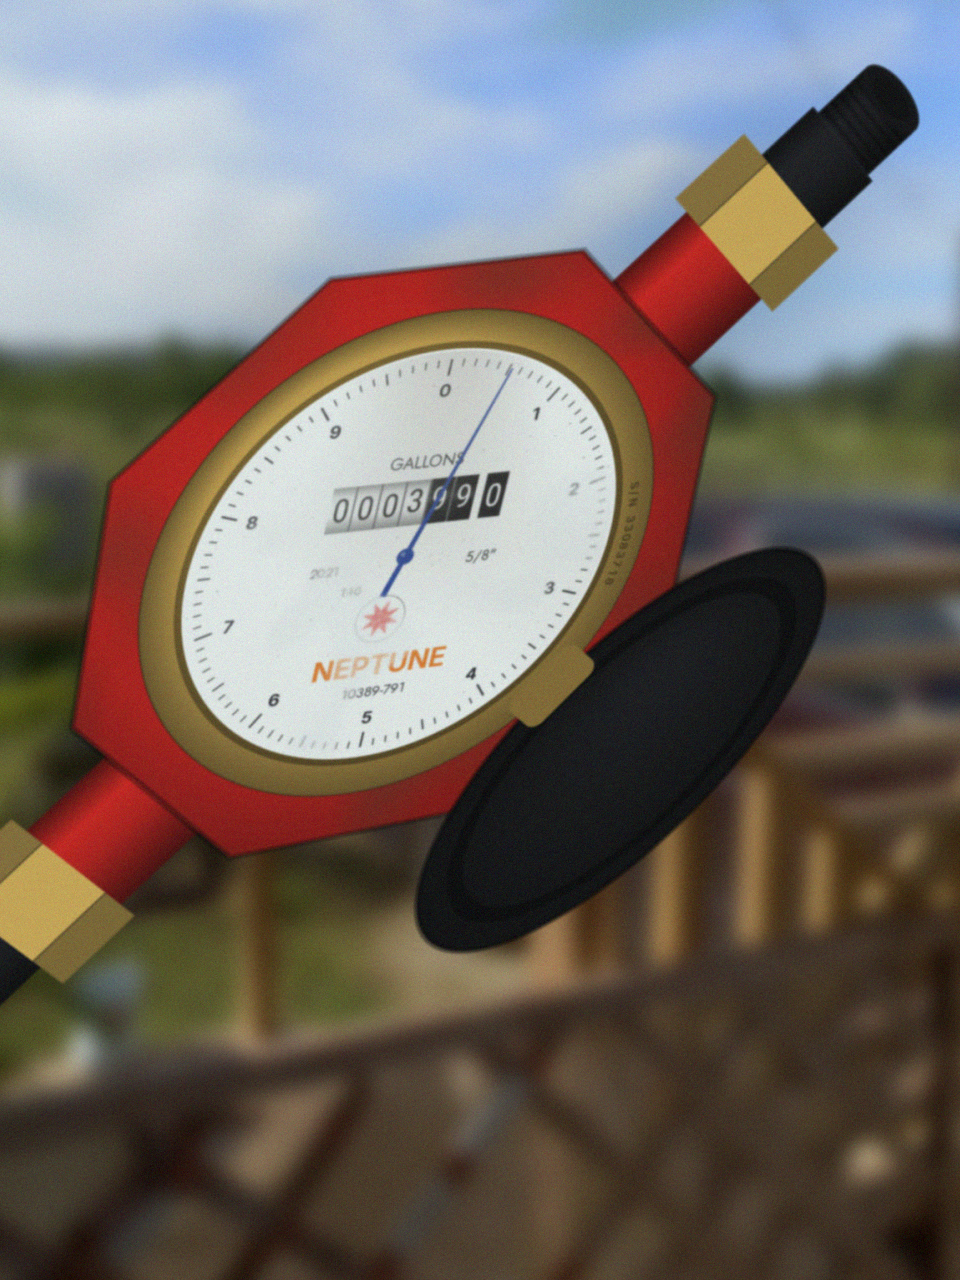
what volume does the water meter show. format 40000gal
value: 3990.5gal
